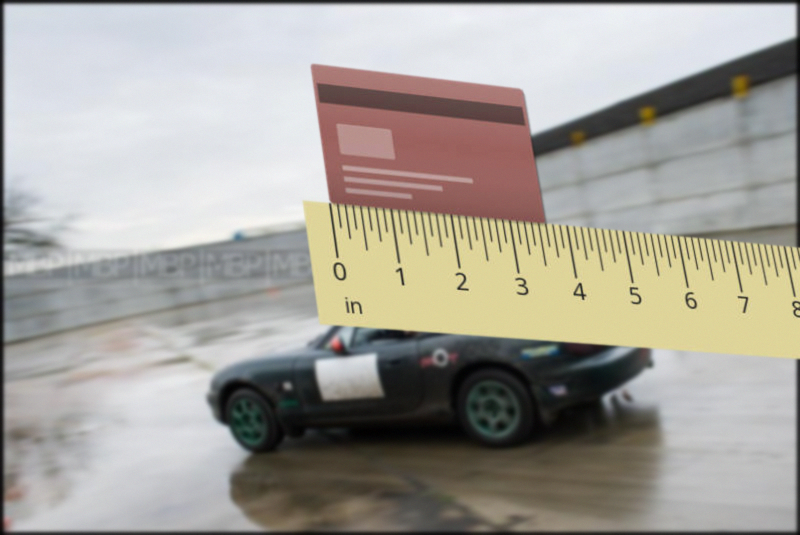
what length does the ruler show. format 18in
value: 3.625in
